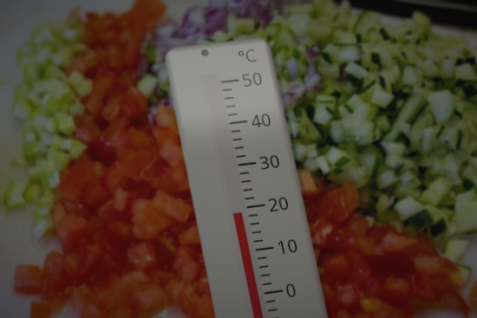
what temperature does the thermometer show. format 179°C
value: 19°C
